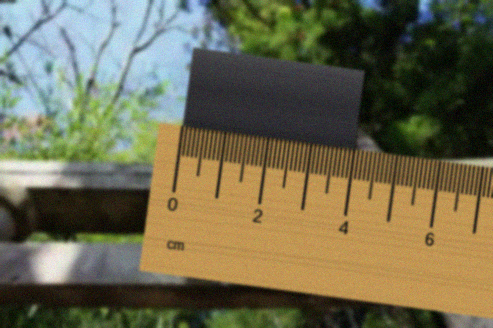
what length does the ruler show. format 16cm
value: 4cm
